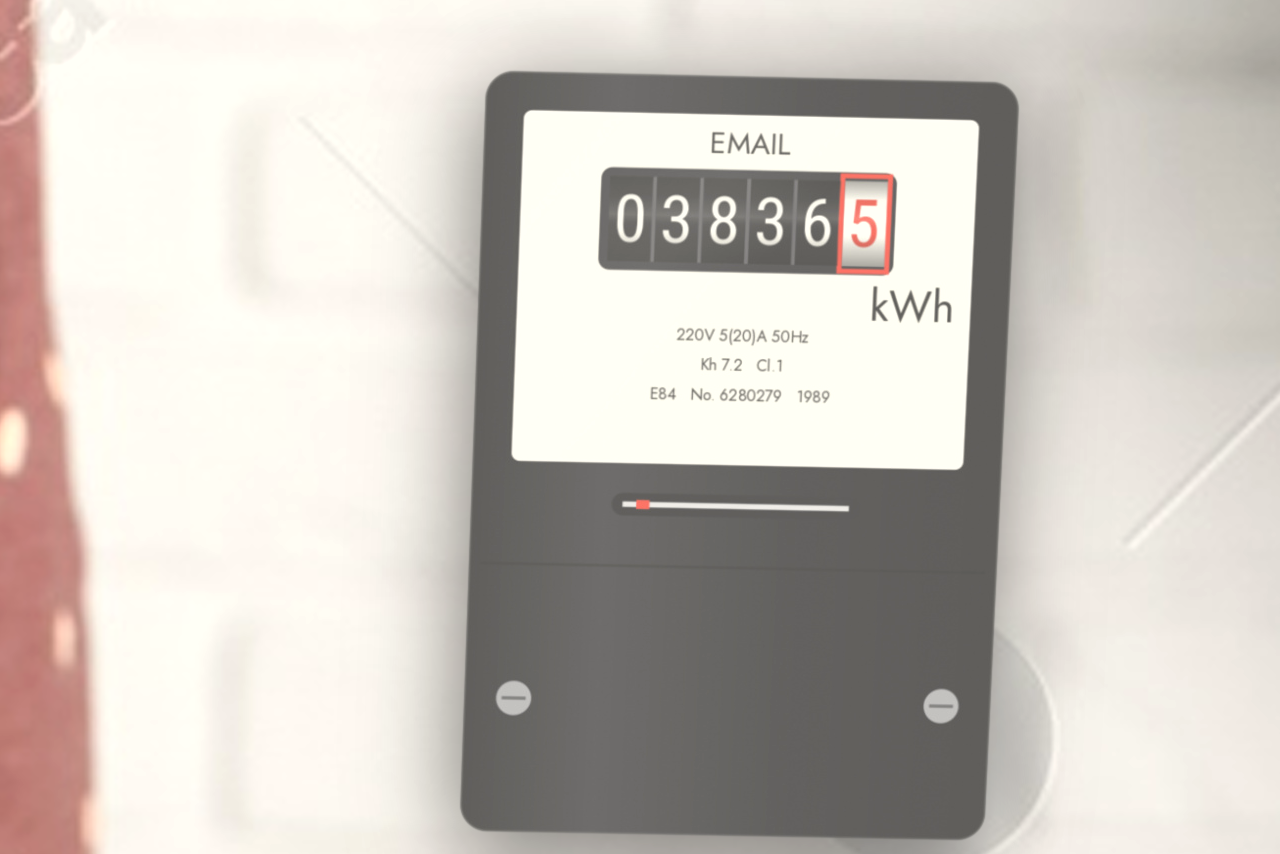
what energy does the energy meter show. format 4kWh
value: 3836.5kWh
